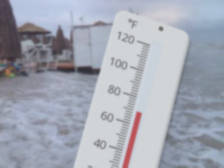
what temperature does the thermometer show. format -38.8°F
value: 70°F
